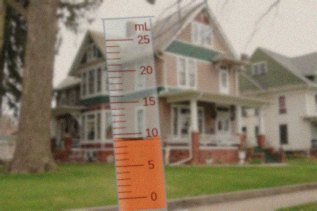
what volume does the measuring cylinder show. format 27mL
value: 9mL
